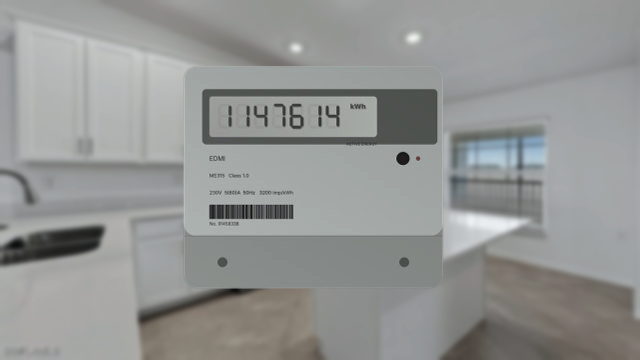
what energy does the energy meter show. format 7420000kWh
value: 1147614kWh
